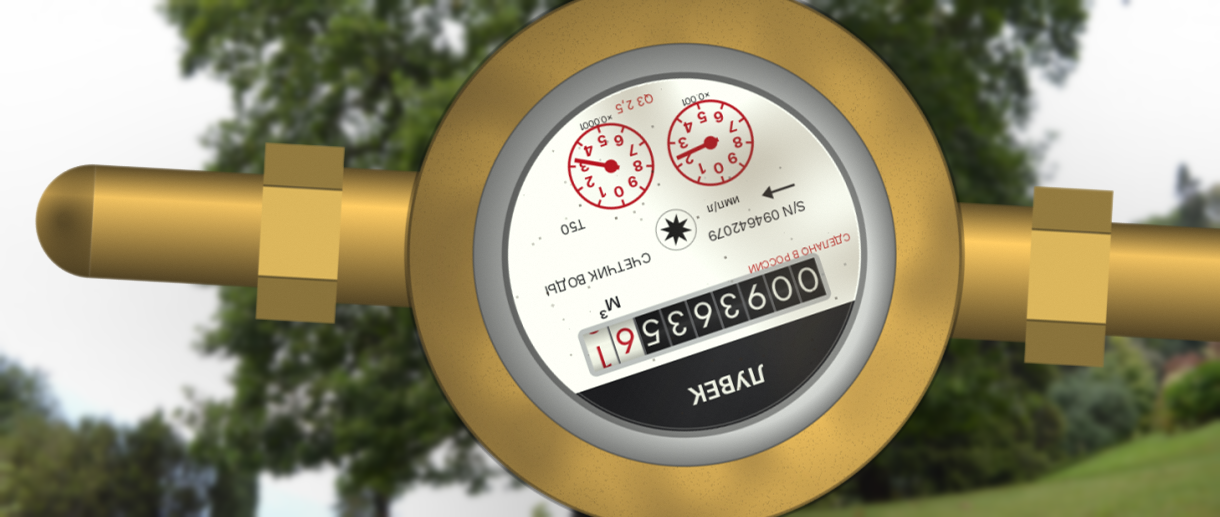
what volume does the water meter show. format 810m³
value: 93635.6123m³
